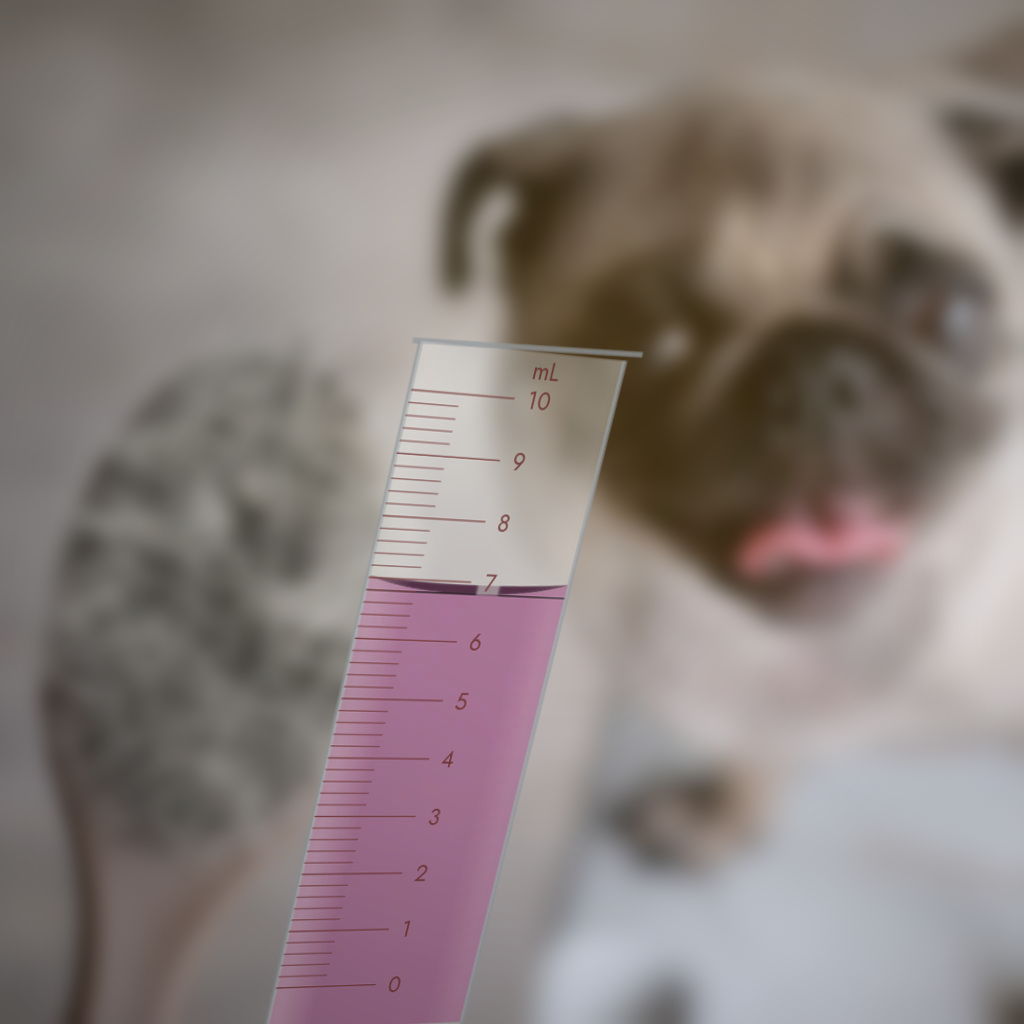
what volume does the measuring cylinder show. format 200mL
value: 6.8mL
